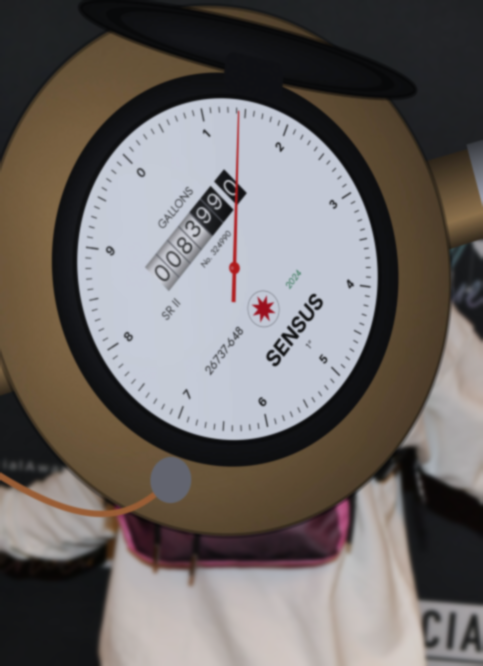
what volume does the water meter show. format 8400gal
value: 83991.4gal
